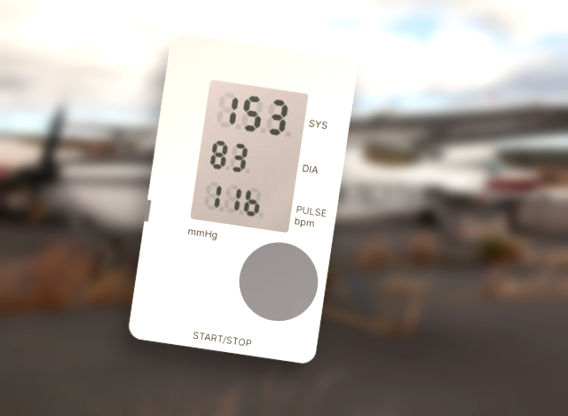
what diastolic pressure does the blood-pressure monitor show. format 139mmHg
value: 83mmHg
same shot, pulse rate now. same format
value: 116bpm
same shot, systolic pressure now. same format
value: 153mmHg
